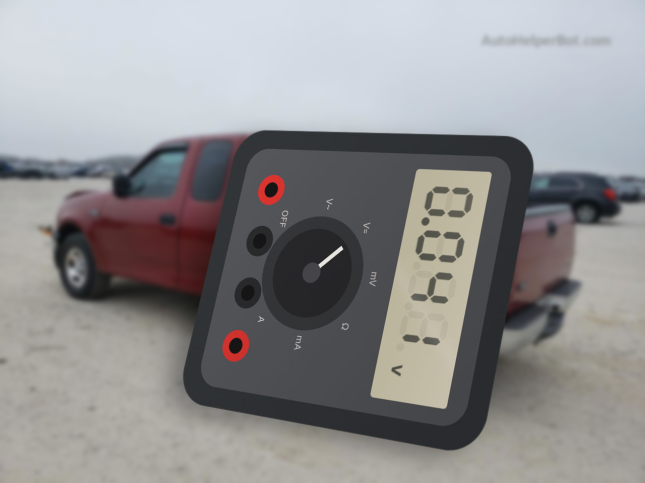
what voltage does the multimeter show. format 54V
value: 0.041V
